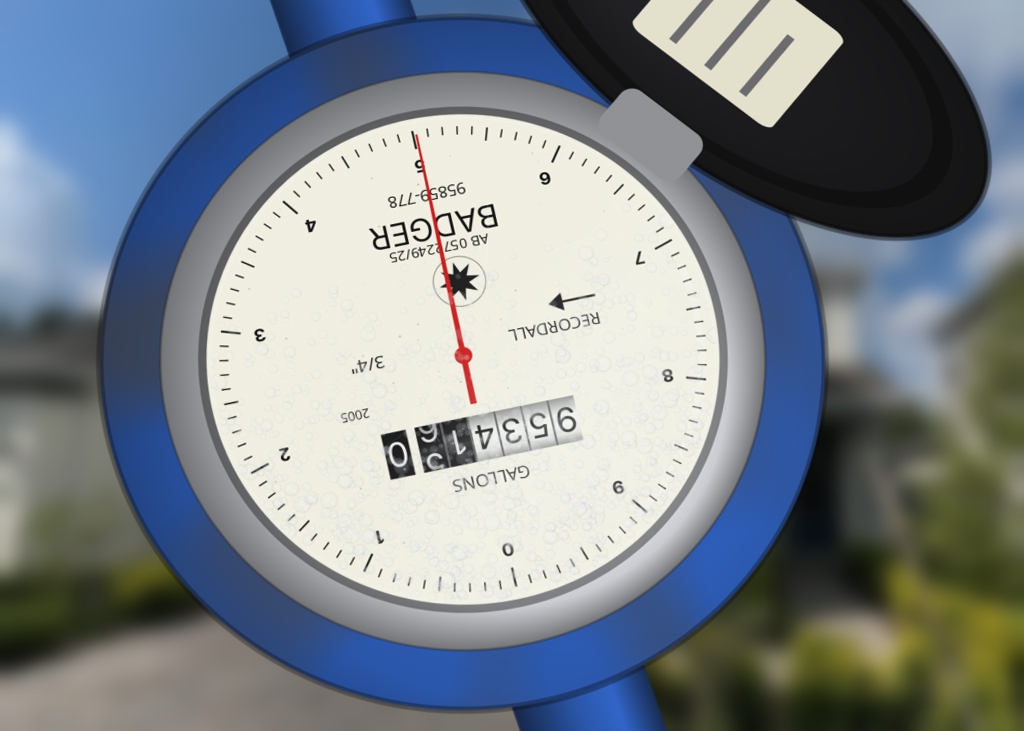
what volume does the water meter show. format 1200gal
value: 9534155.0gal
